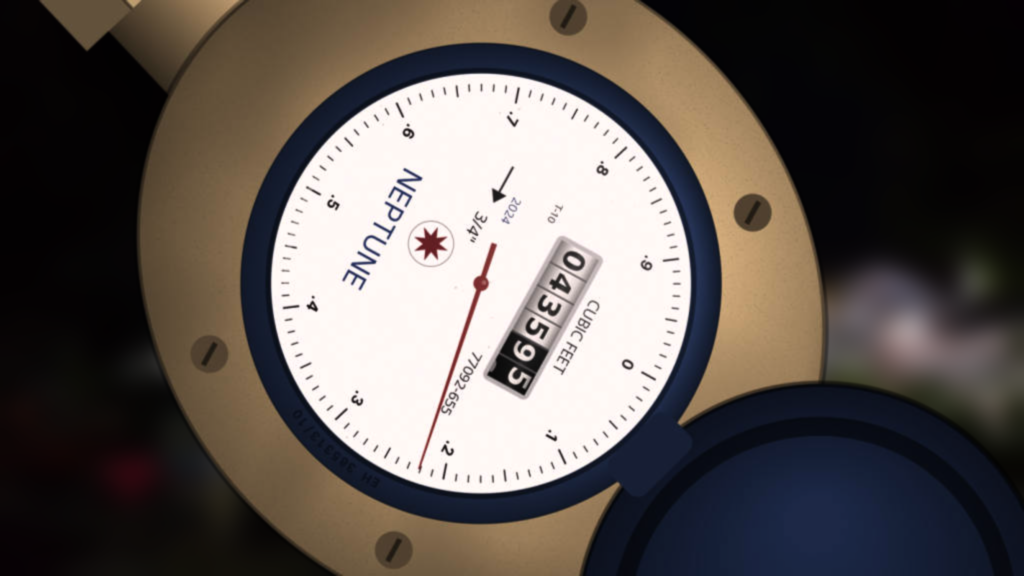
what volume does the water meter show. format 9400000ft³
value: 43595.22ft³
